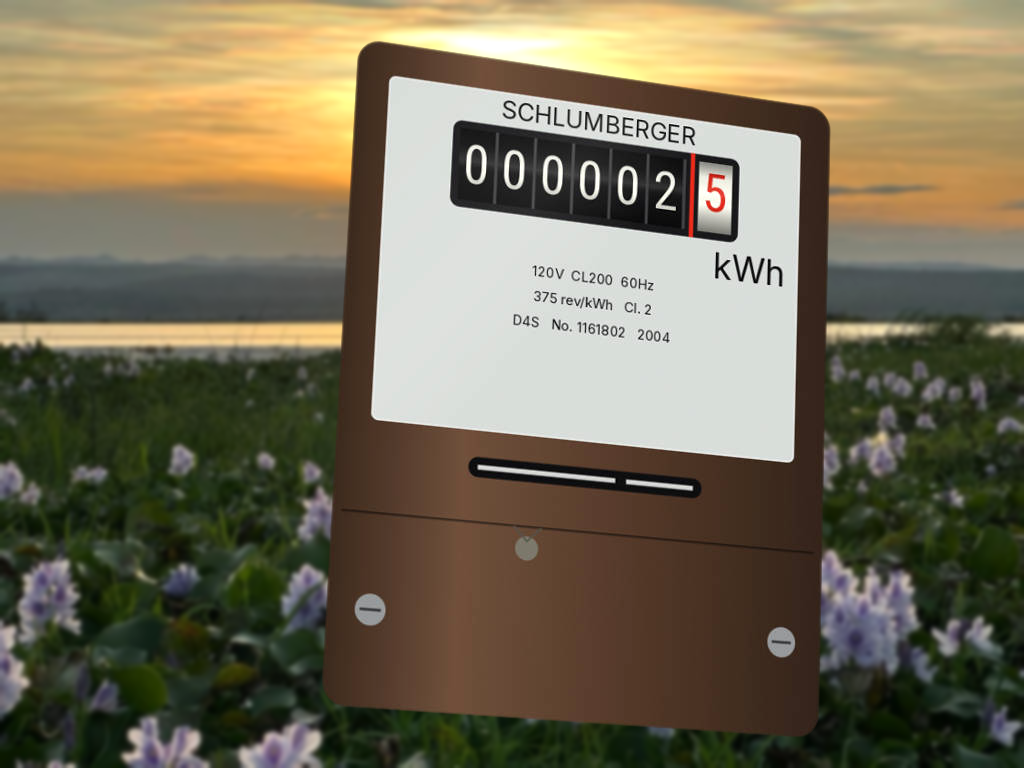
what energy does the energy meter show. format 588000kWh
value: 2.5kWh
